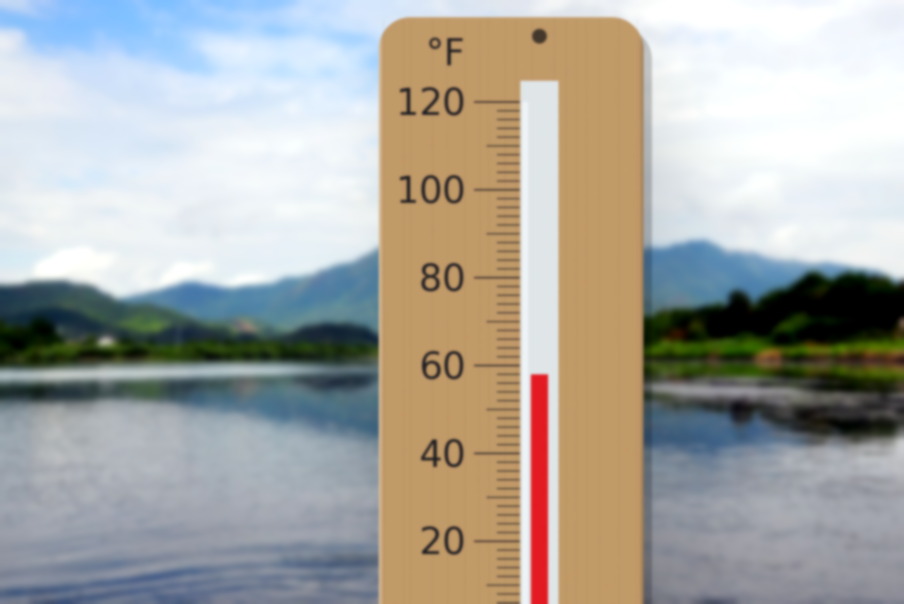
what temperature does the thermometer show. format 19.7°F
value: 58°F
